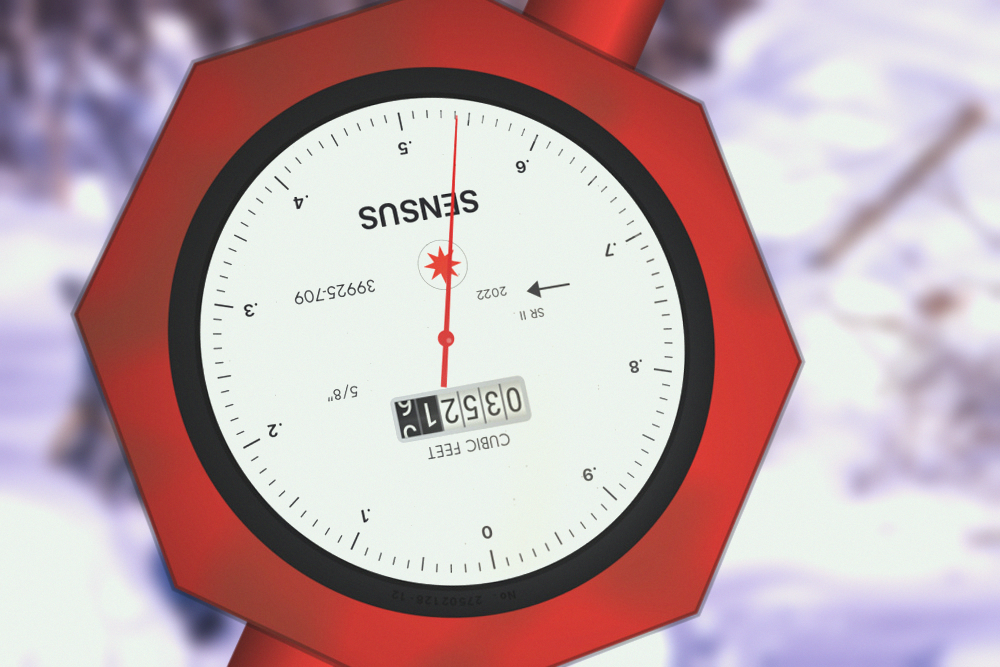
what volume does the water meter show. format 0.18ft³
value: 35215.54ft³
